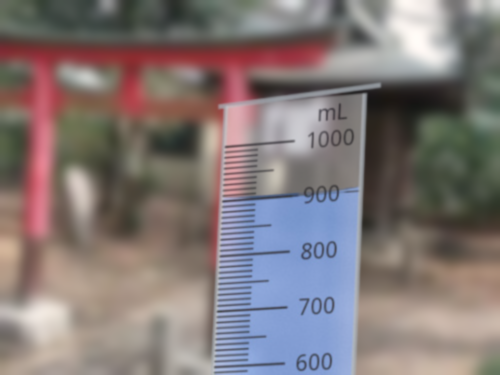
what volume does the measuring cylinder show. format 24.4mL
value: 900mL
